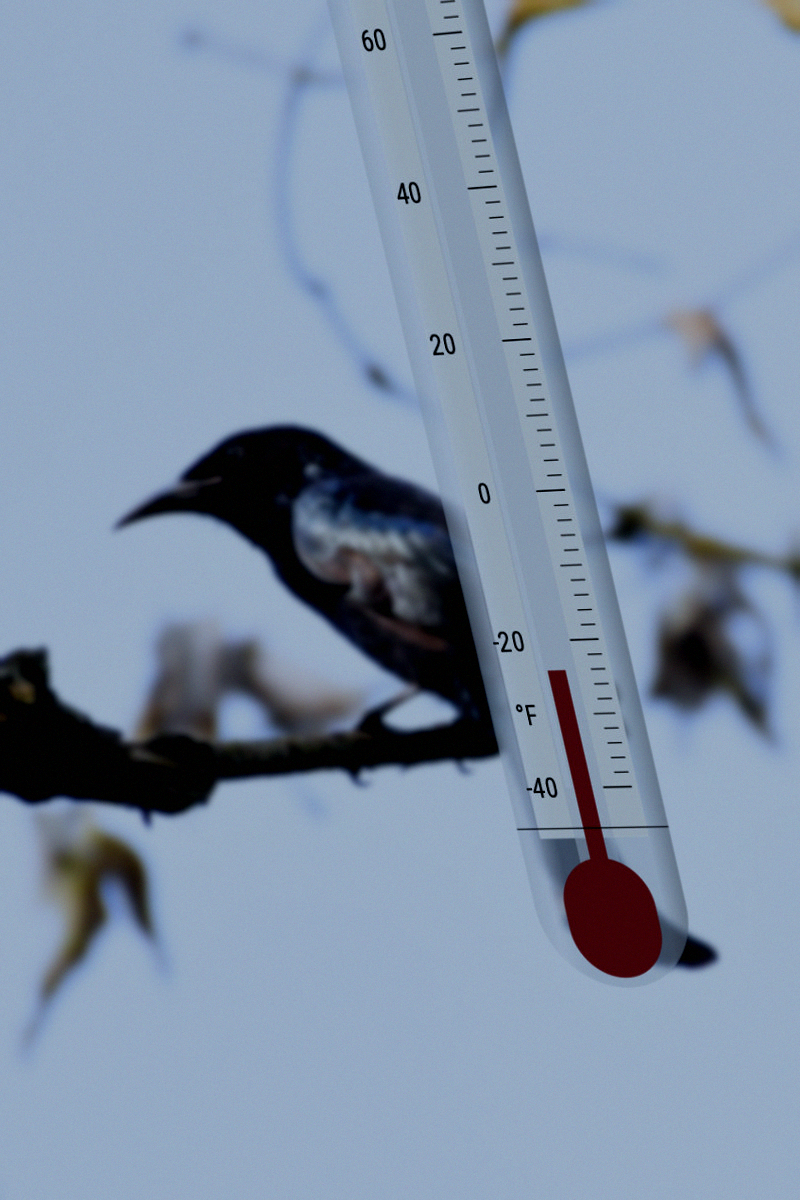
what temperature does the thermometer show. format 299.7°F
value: -24°F
